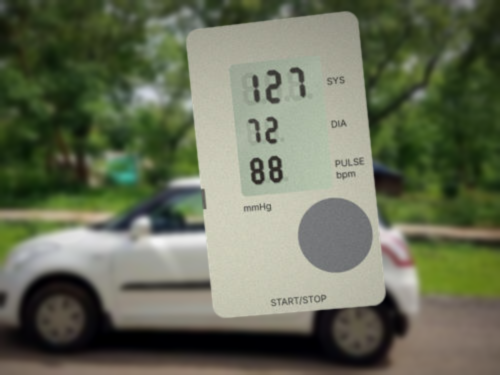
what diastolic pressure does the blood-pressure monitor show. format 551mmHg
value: 72mmHg
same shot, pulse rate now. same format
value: 88bpm
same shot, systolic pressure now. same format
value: 127mmHg
